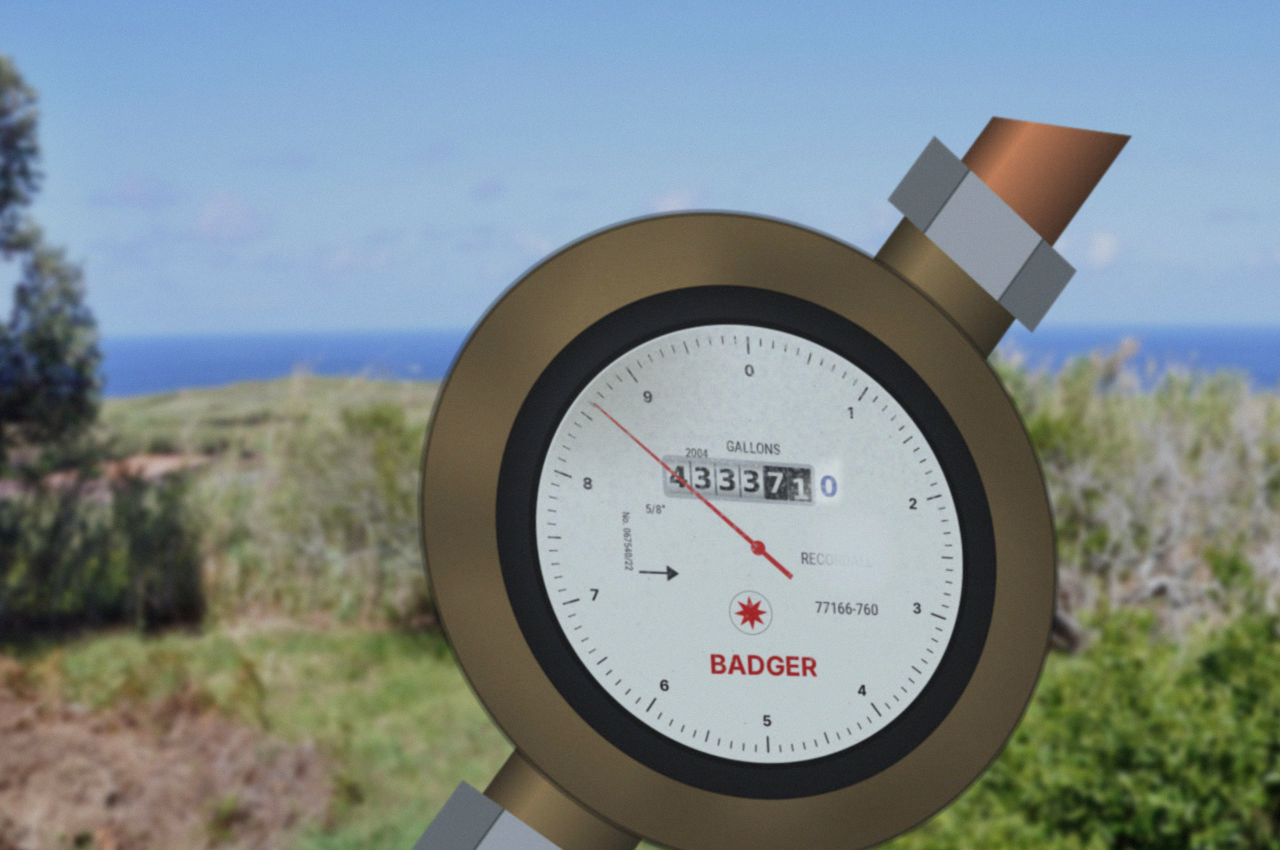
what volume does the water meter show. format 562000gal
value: 4333708.6gal
